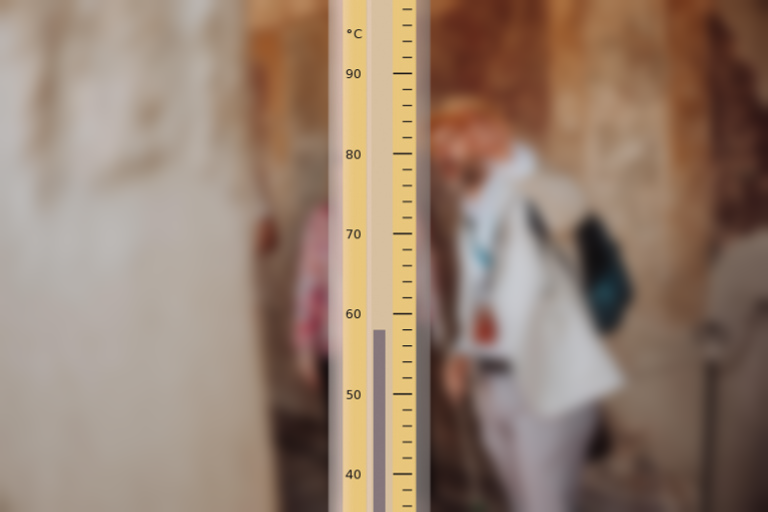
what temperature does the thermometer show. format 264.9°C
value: 58°C
